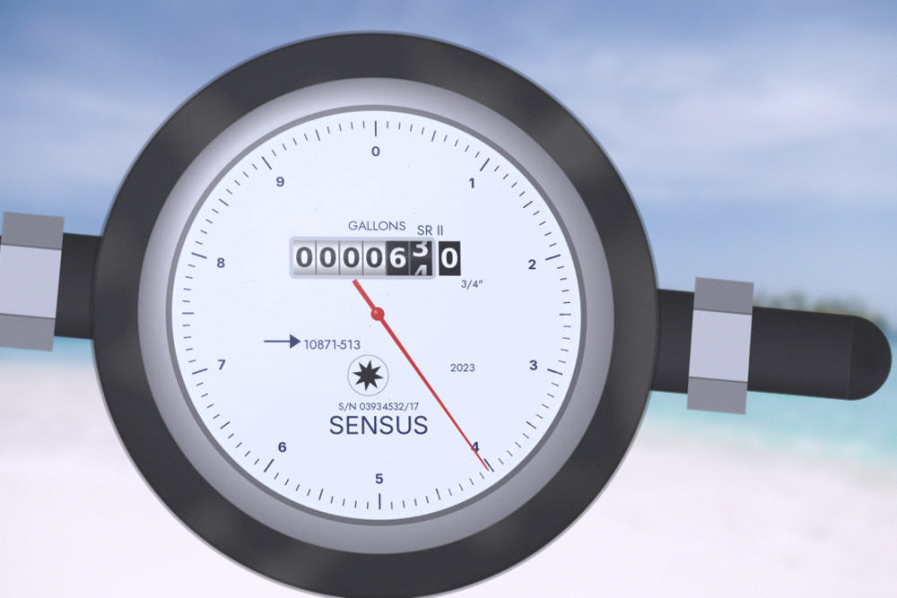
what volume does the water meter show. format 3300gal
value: 634.0gal
